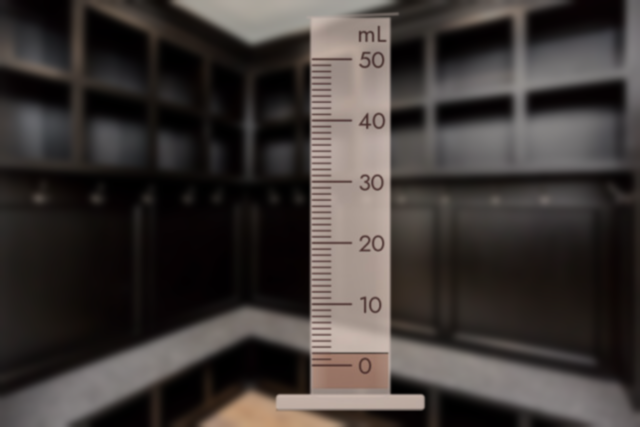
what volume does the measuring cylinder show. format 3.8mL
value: 2mL
